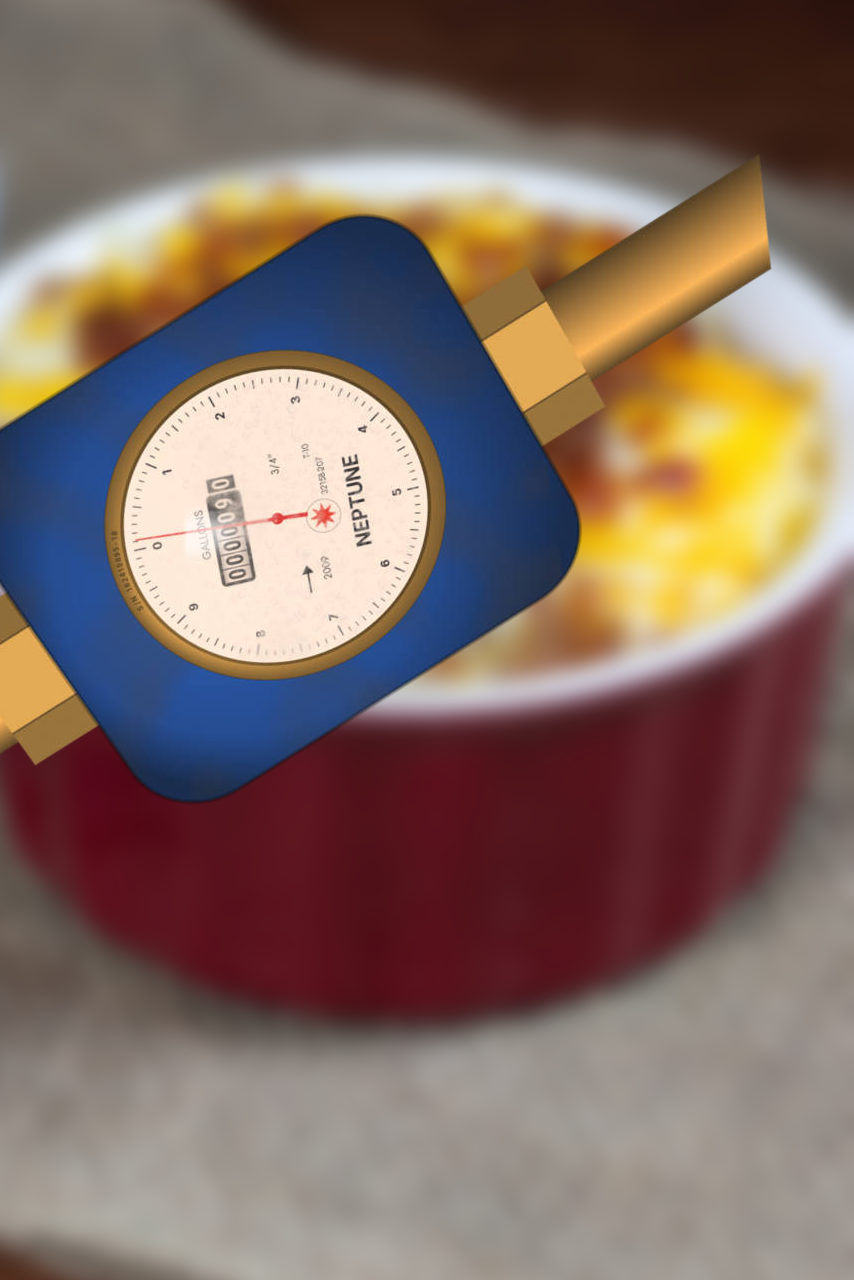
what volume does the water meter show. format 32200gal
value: 90.1gal
